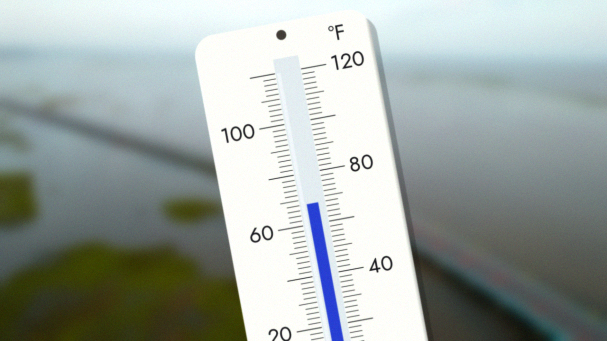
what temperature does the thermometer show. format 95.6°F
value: 68°F
